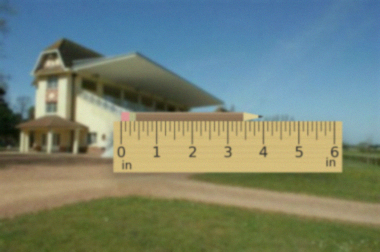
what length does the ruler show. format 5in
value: 4in
